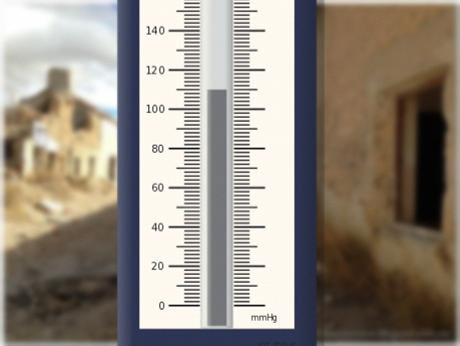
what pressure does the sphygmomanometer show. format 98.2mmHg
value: 110mmHg
